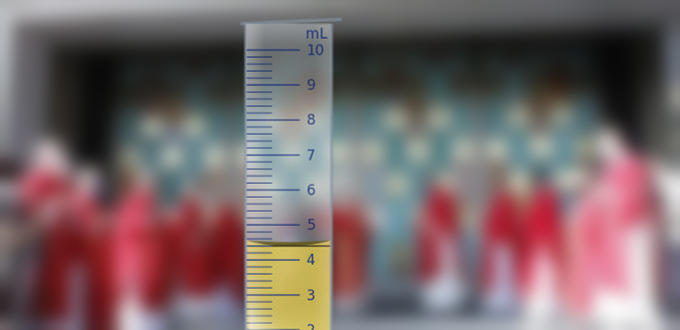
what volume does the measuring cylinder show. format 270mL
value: 4.4mL
